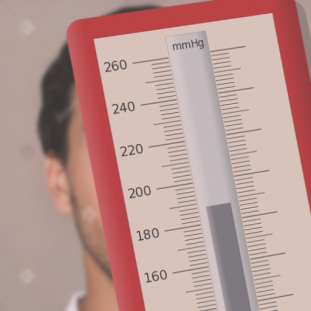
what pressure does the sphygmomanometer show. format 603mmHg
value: 188mmHg
